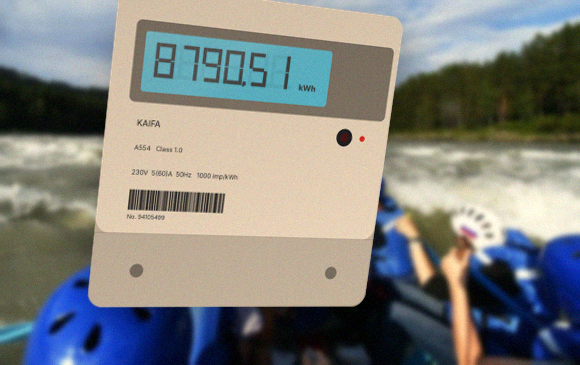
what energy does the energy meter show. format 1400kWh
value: 8790.51kWh
